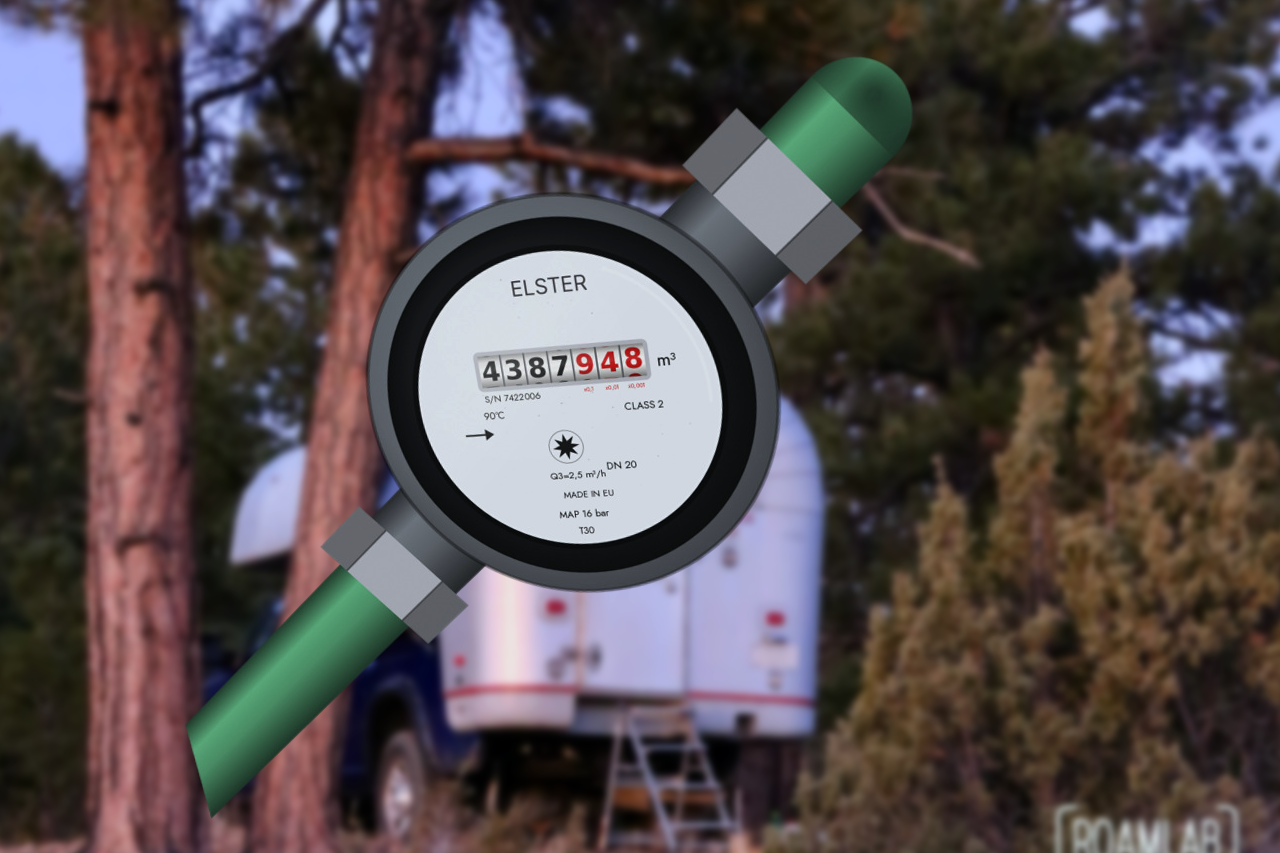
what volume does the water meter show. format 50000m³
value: 4387.948m³
